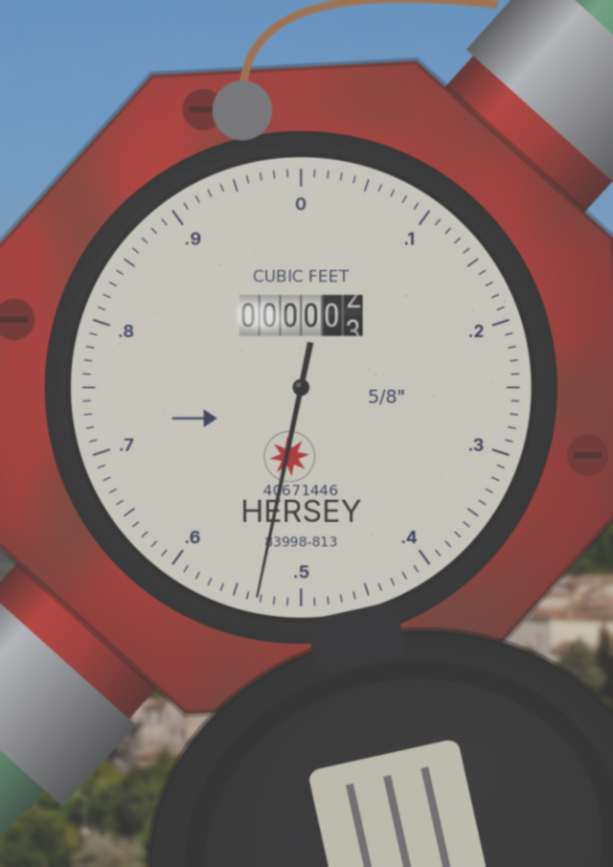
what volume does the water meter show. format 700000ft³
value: 2.53ft³
